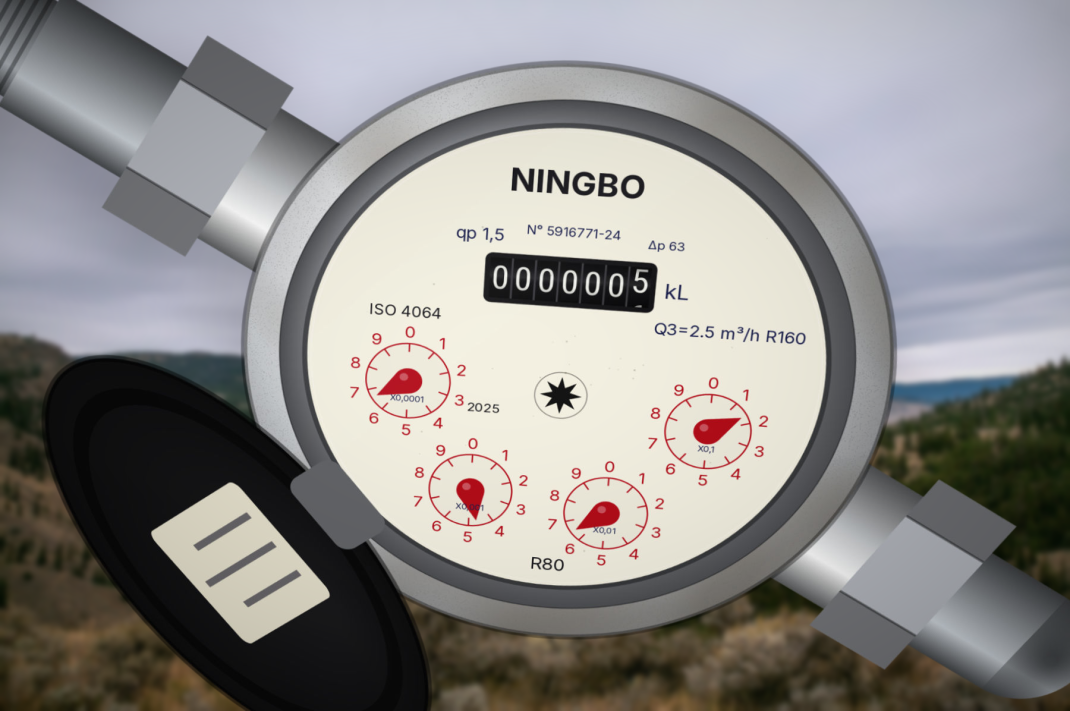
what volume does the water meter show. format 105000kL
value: 5.1646kL
